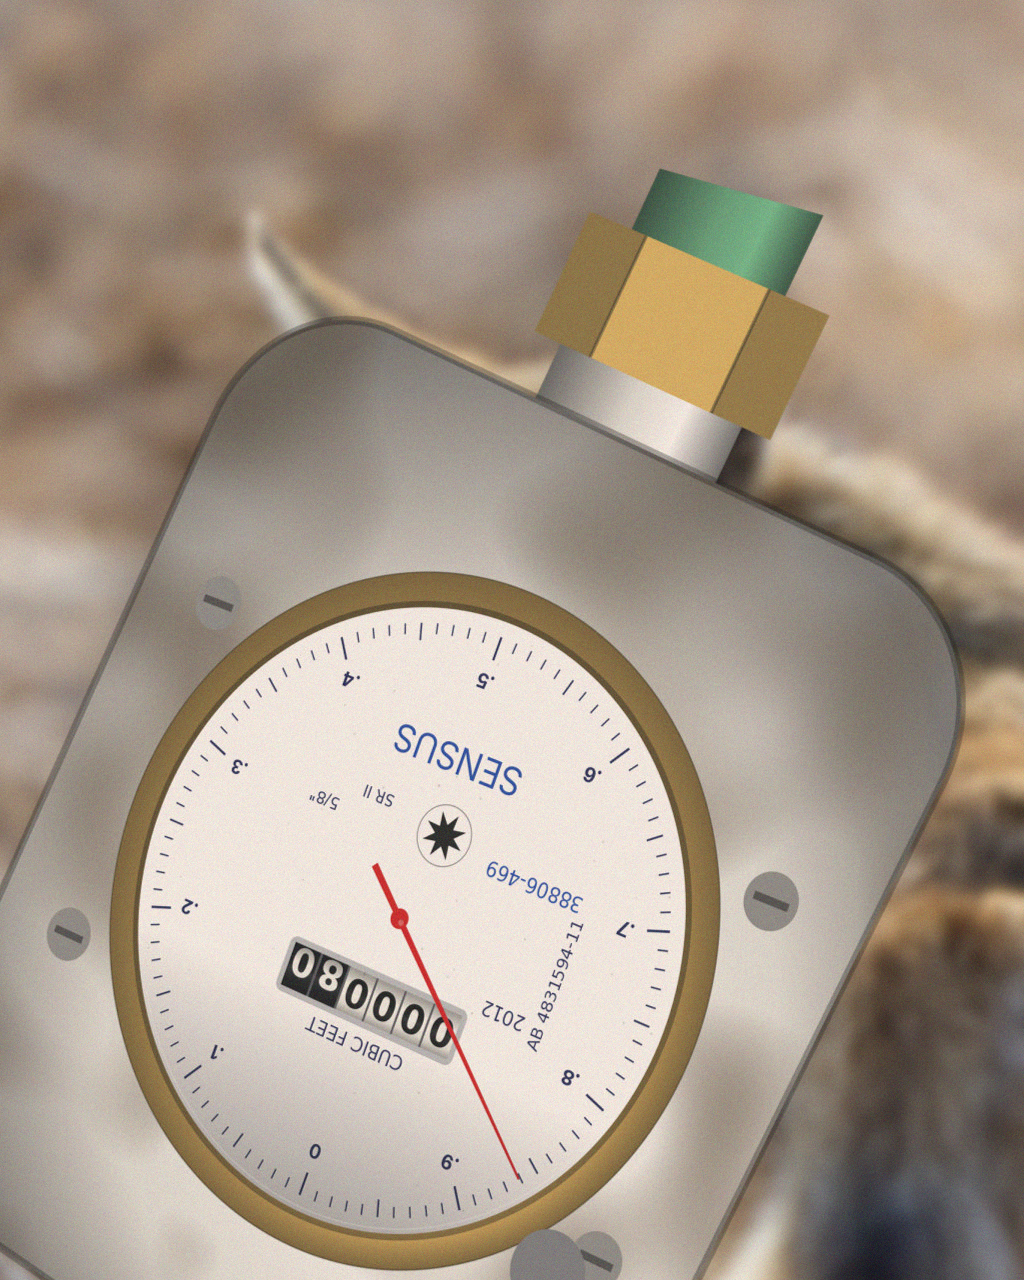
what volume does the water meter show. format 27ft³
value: 79.86ft³
